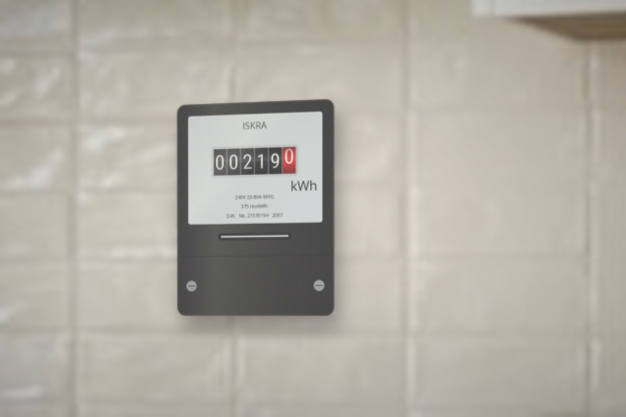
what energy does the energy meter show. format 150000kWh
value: 219.0kWh
